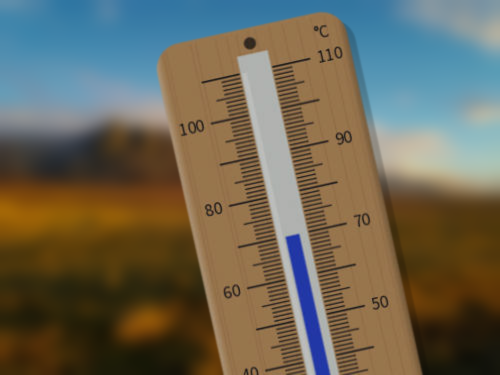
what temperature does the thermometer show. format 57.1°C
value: 70°C
